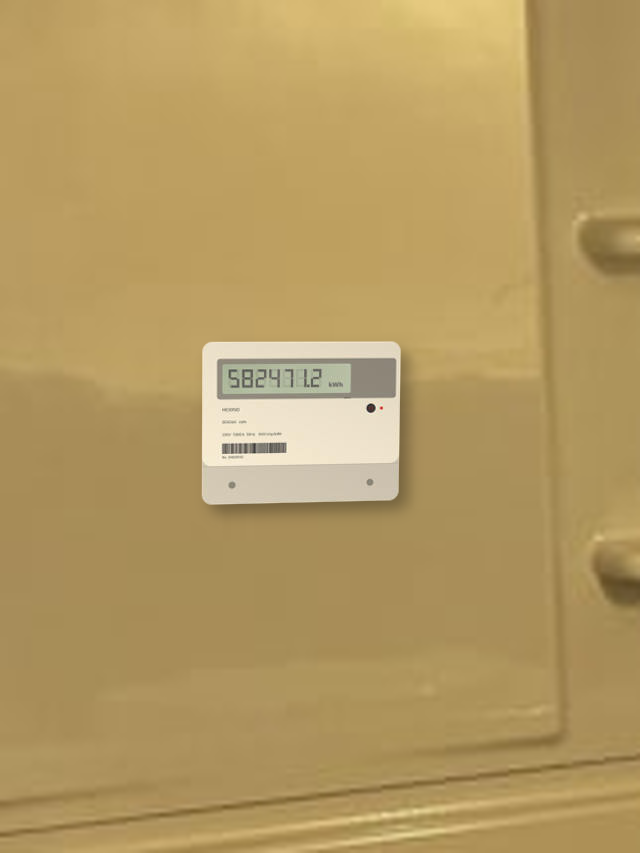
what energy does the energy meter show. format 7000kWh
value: 582471.2kWh
